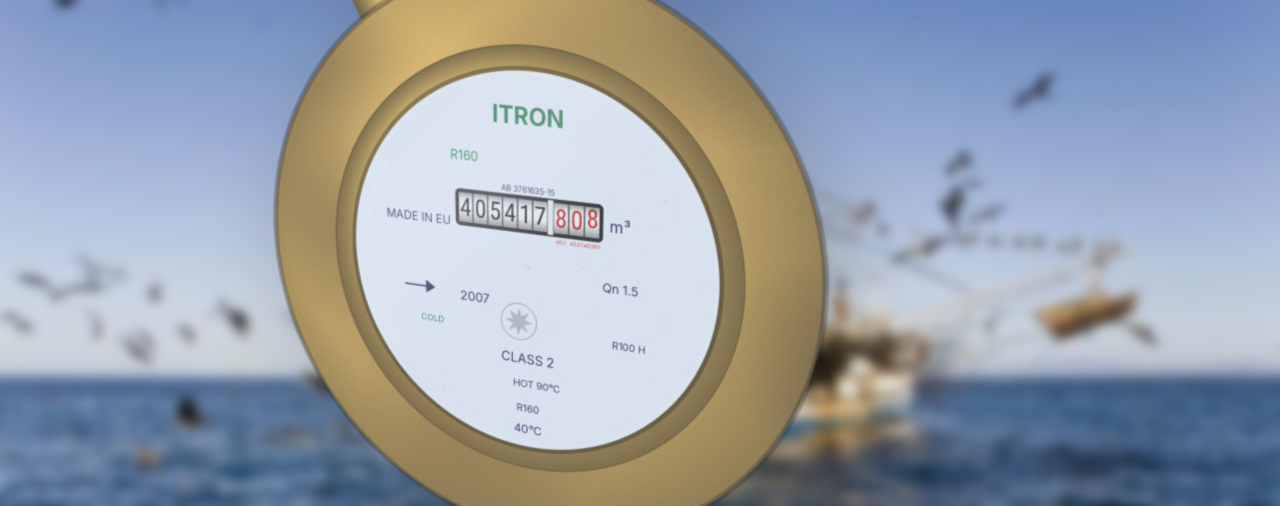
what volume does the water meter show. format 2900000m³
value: 405417.808m³
